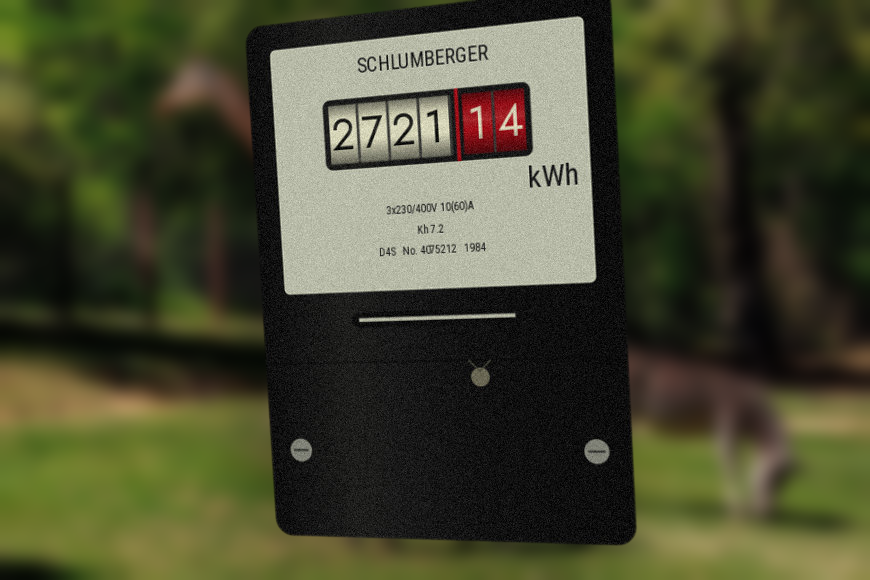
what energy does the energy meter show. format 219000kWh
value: 2721.14kWh
